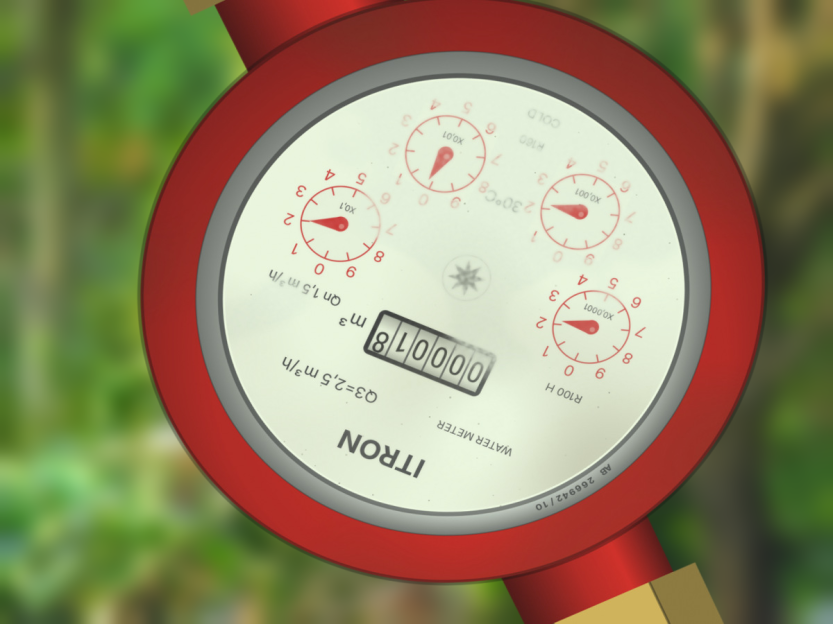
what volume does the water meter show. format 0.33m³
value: 18.2022m³
